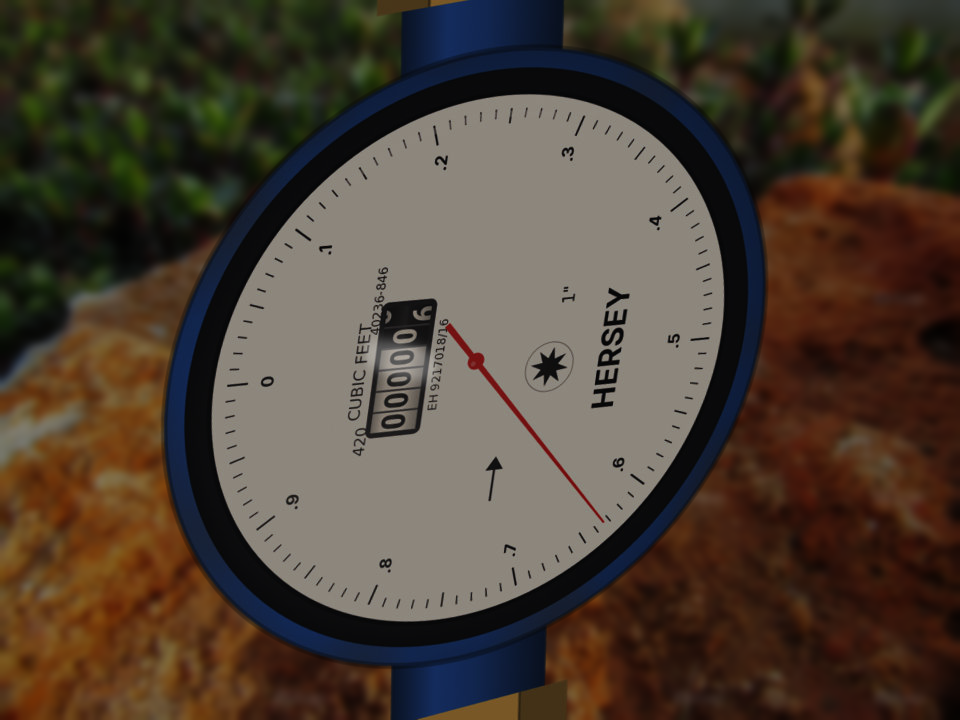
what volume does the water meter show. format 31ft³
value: 5.63ft³
